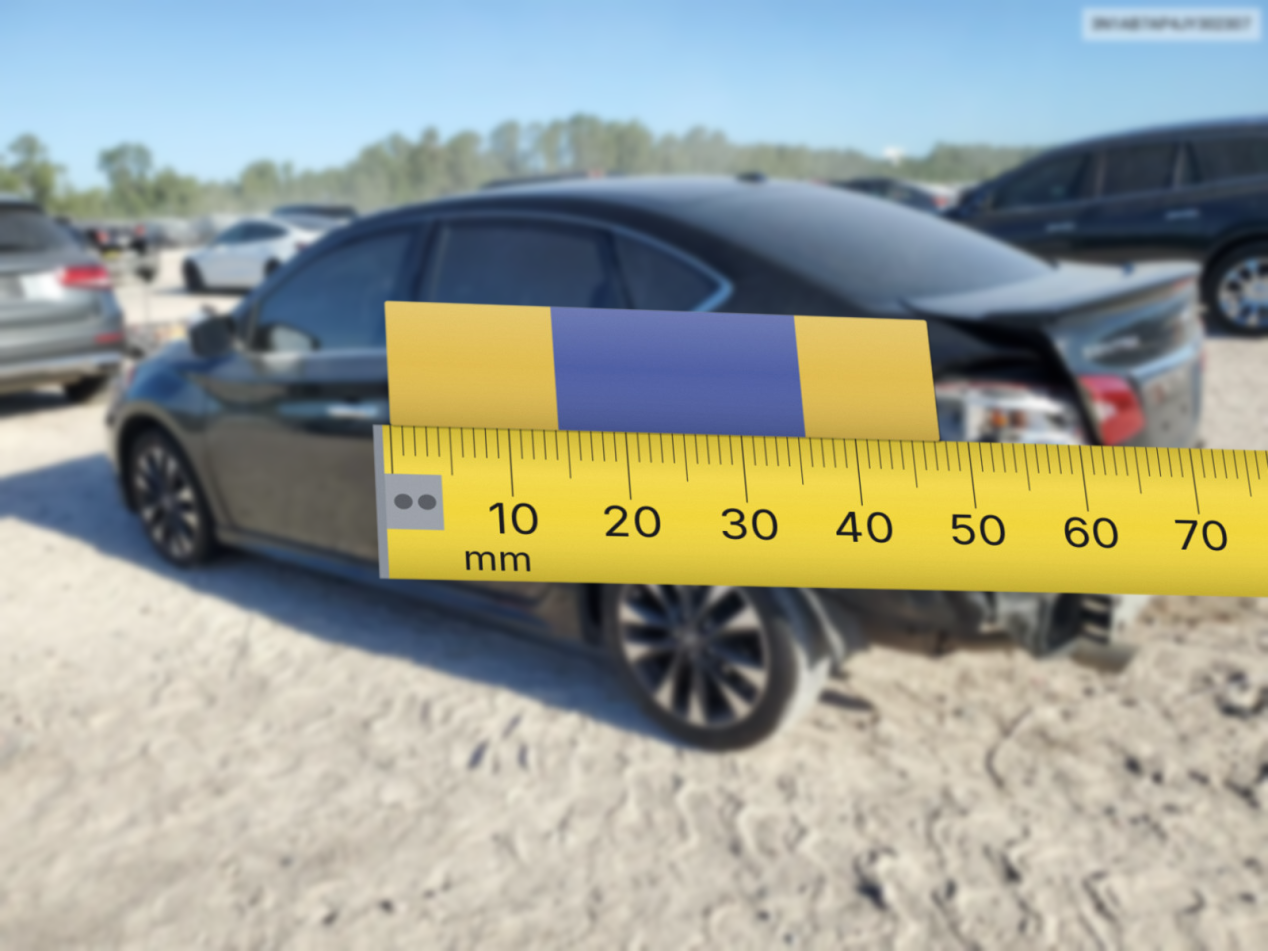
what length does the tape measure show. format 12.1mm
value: 47.5mm
